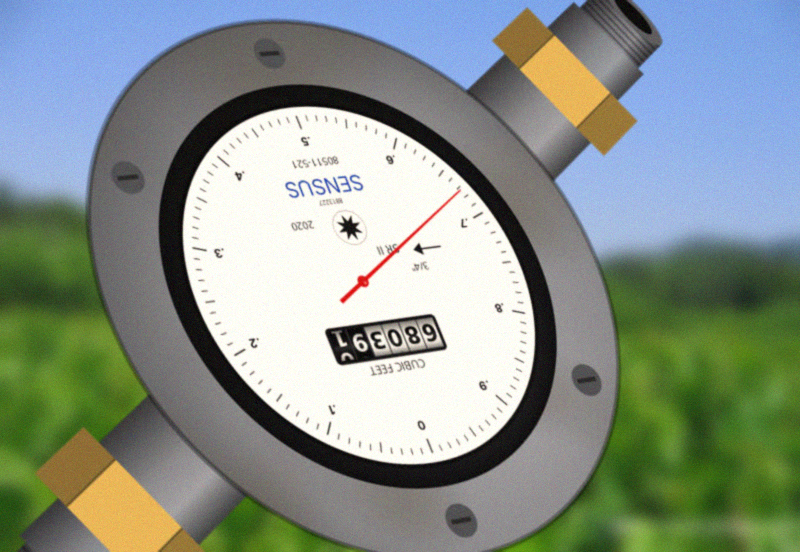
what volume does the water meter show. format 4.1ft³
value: 680390.67ft³
